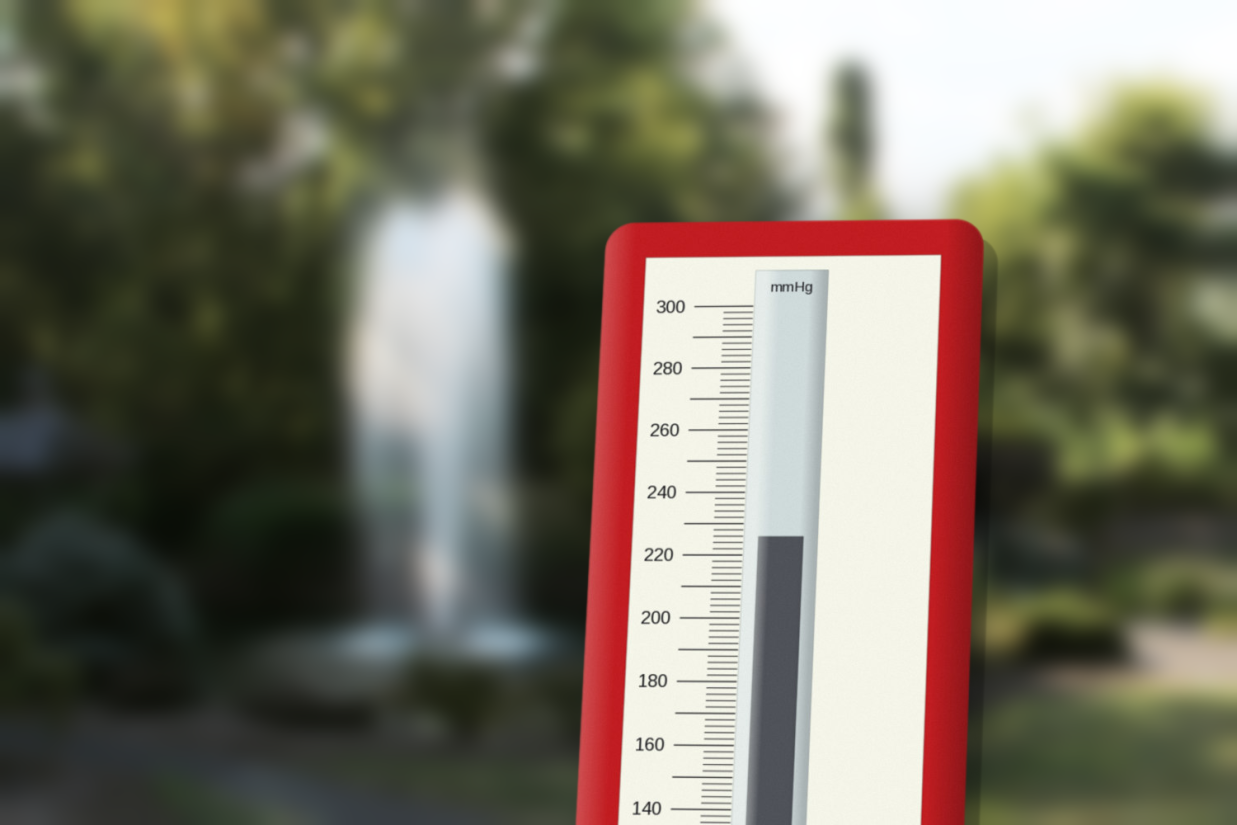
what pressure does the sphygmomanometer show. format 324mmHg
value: 226mmHg
